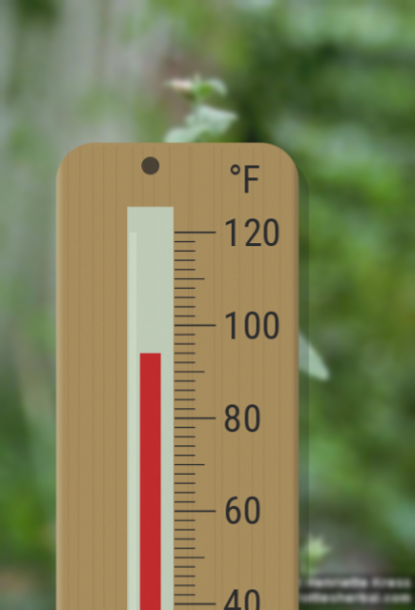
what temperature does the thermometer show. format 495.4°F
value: 94°F
